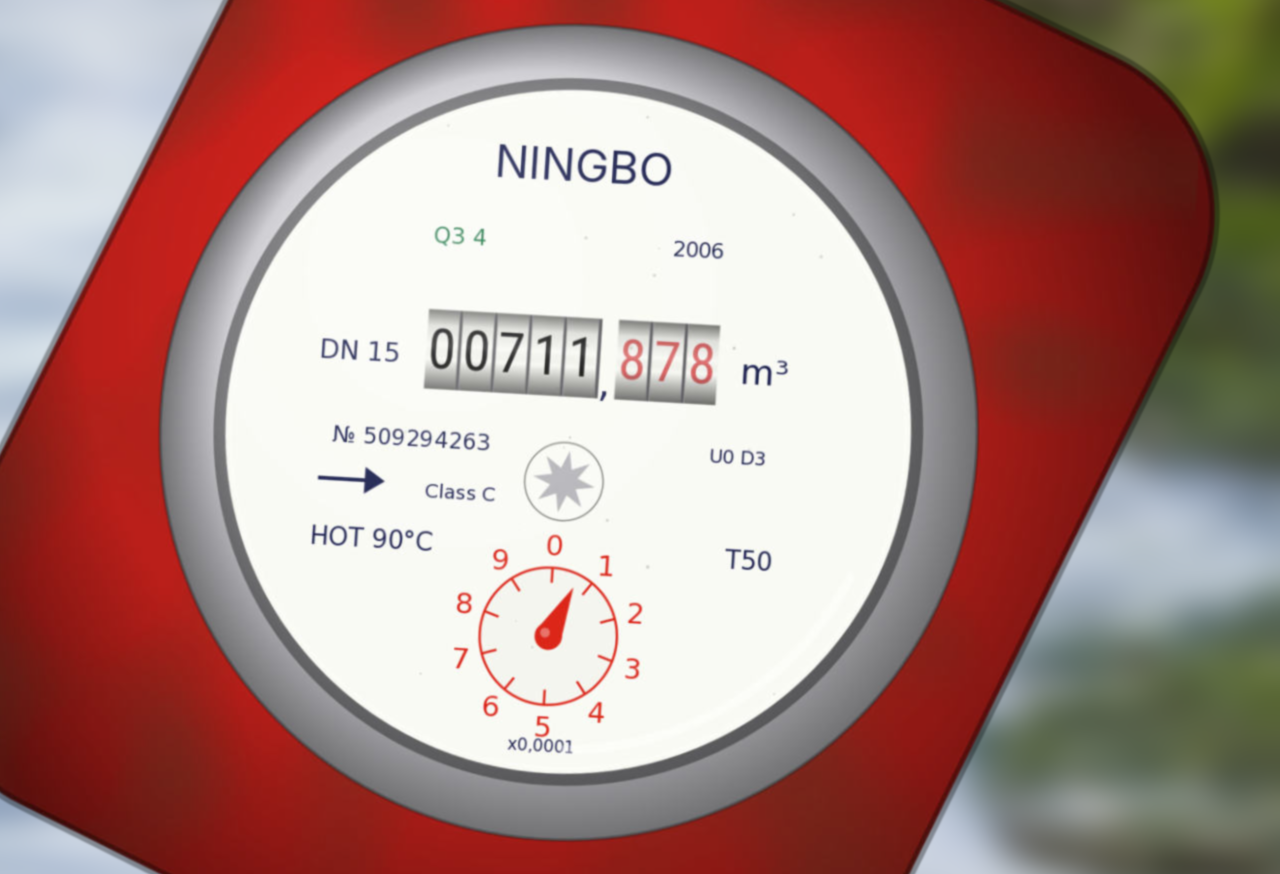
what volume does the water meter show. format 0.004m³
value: 711.8780m³
